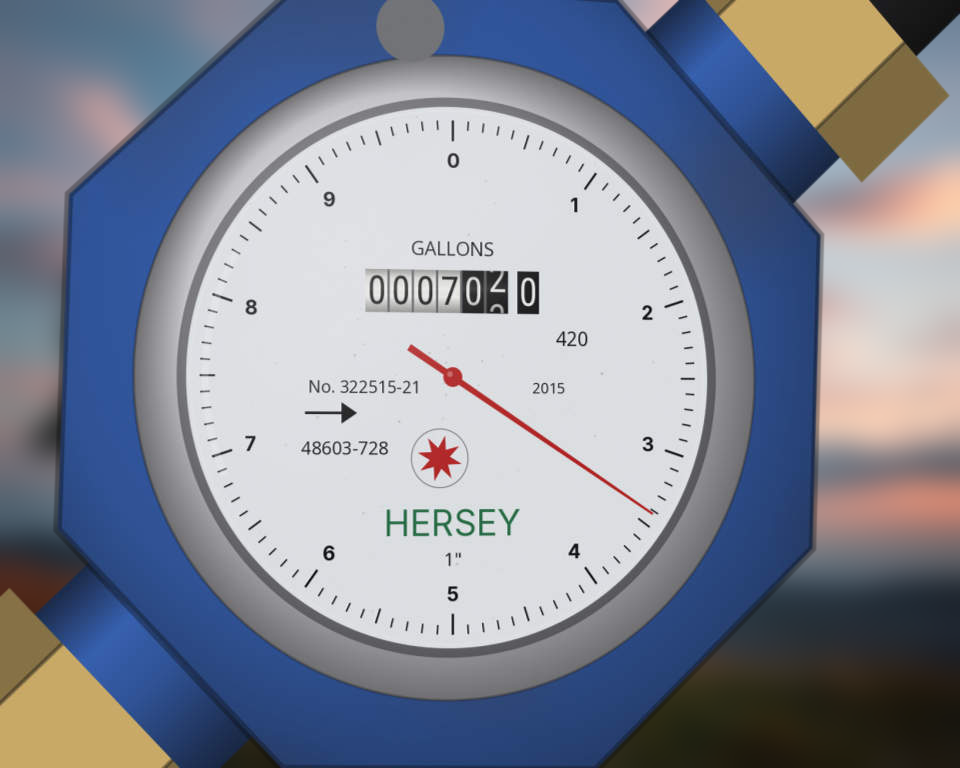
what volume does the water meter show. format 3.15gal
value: 7023.4gal
